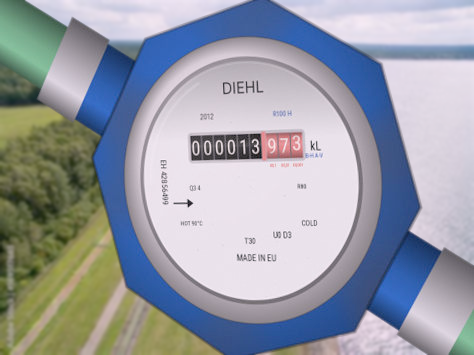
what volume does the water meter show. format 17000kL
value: 13.973kL
